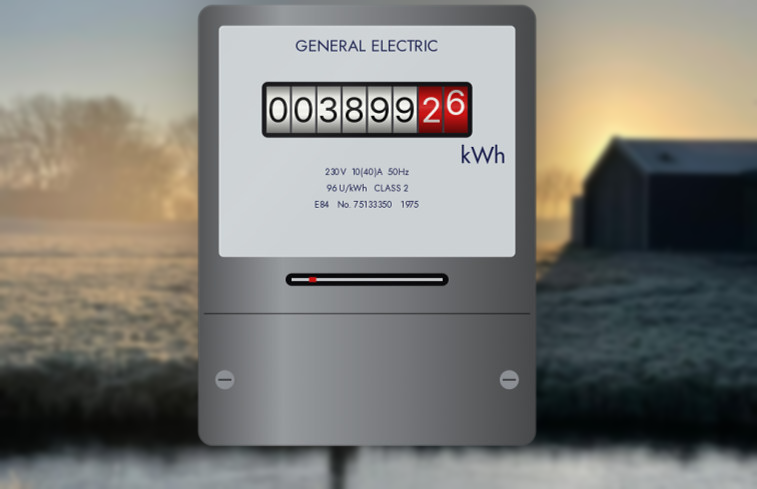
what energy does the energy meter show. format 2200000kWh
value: 3899.26kWh
